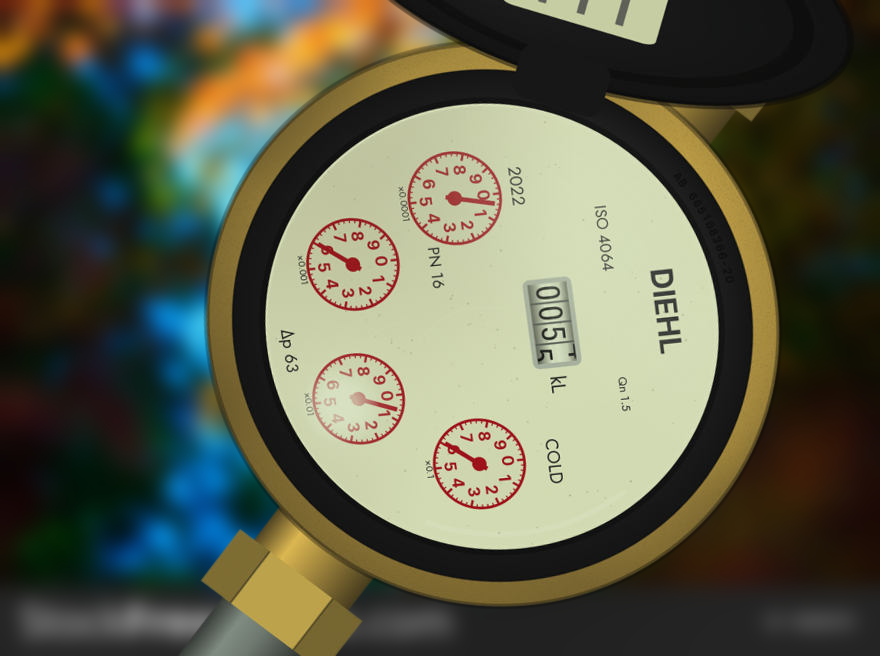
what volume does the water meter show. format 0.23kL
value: 54.6060kL
